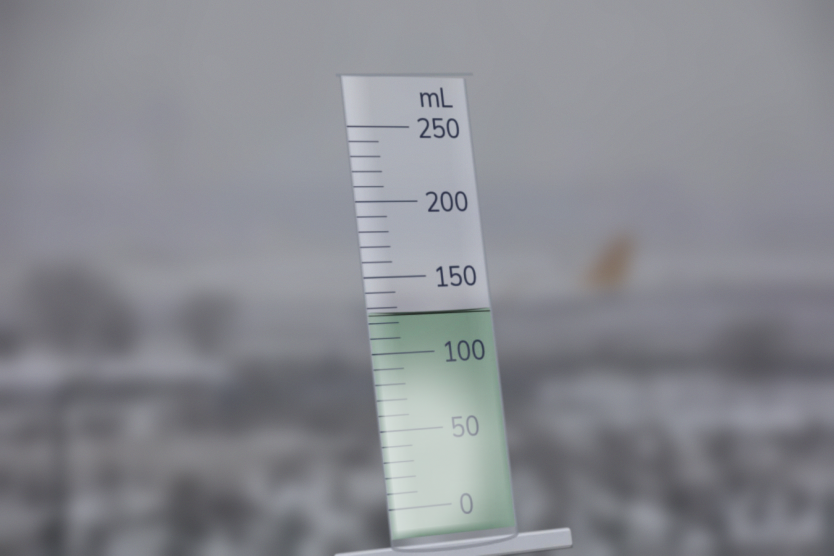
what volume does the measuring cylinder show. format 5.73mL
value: 125mL
